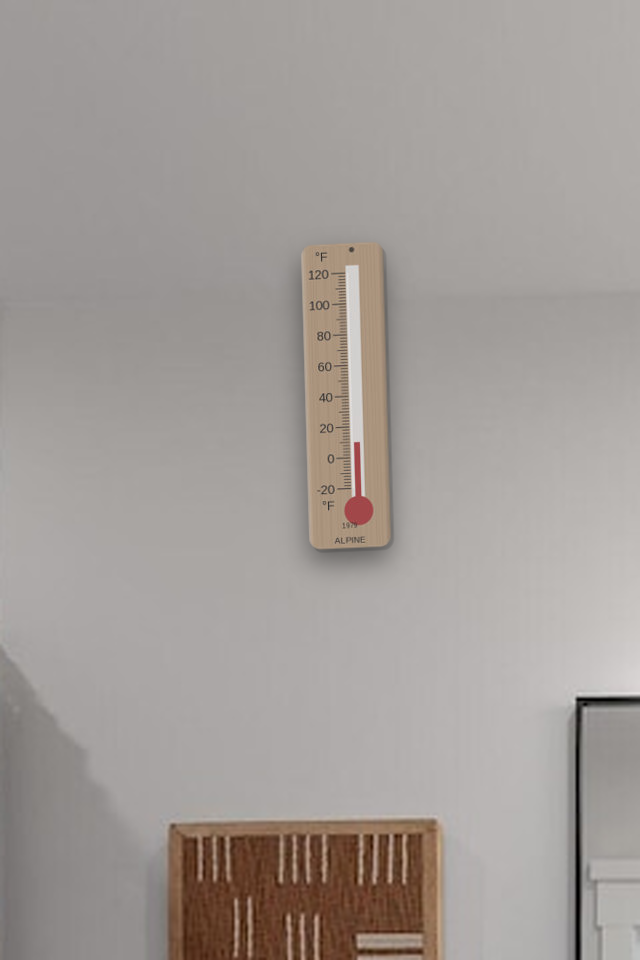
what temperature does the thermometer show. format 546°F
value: 10°F
